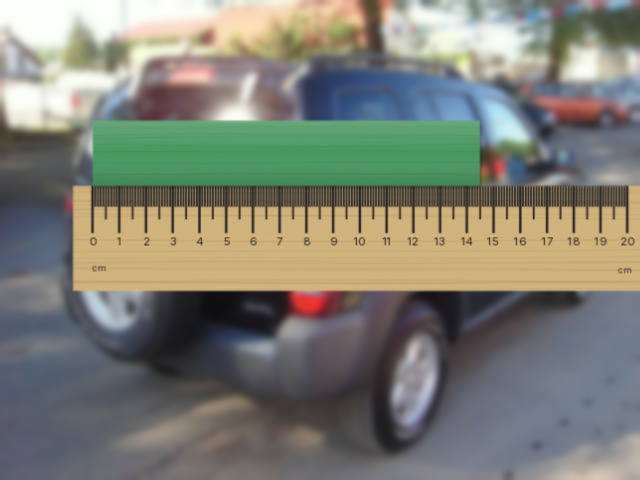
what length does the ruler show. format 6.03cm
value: 14.5cm
